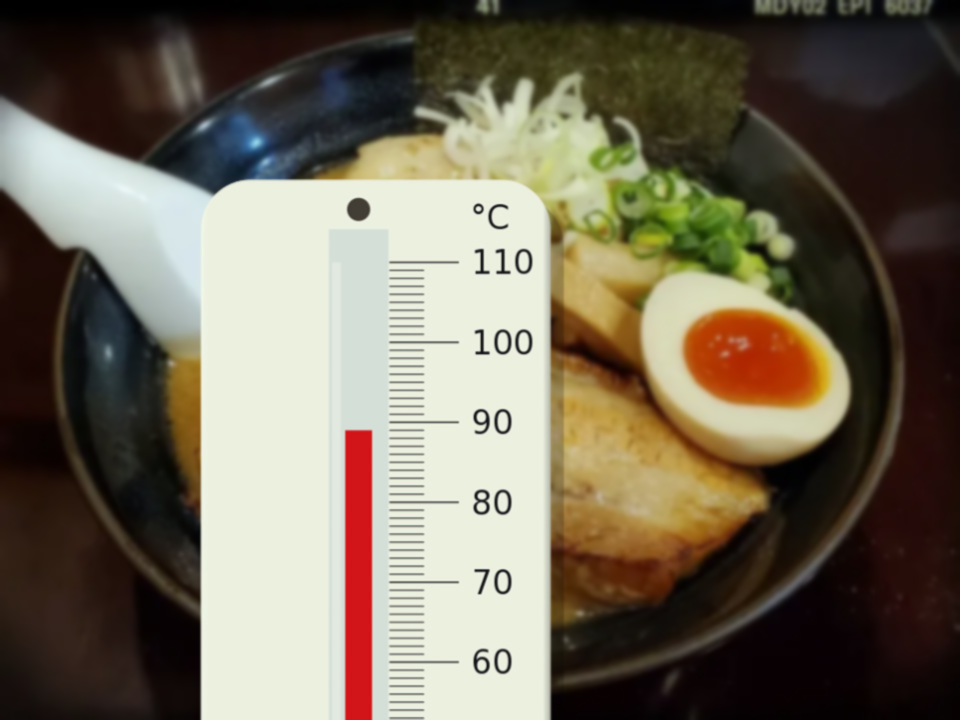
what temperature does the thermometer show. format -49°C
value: 89°C
